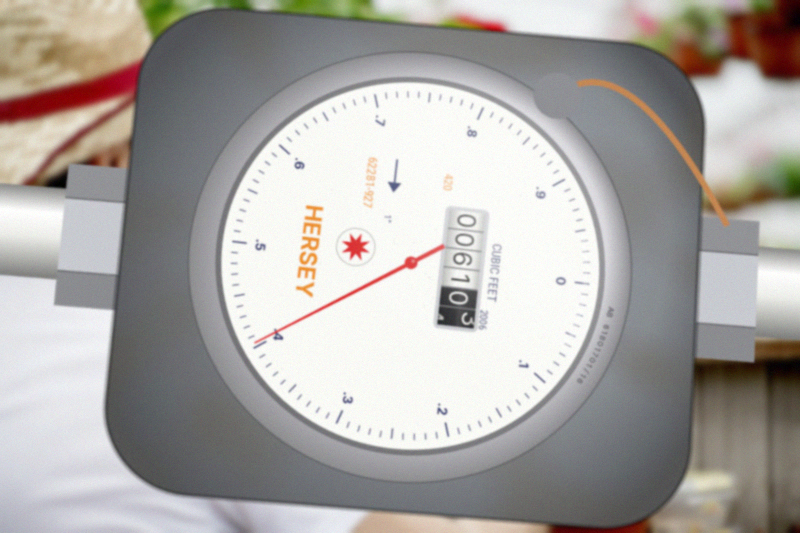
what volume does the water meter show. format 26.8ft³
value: 6103.40ft³
